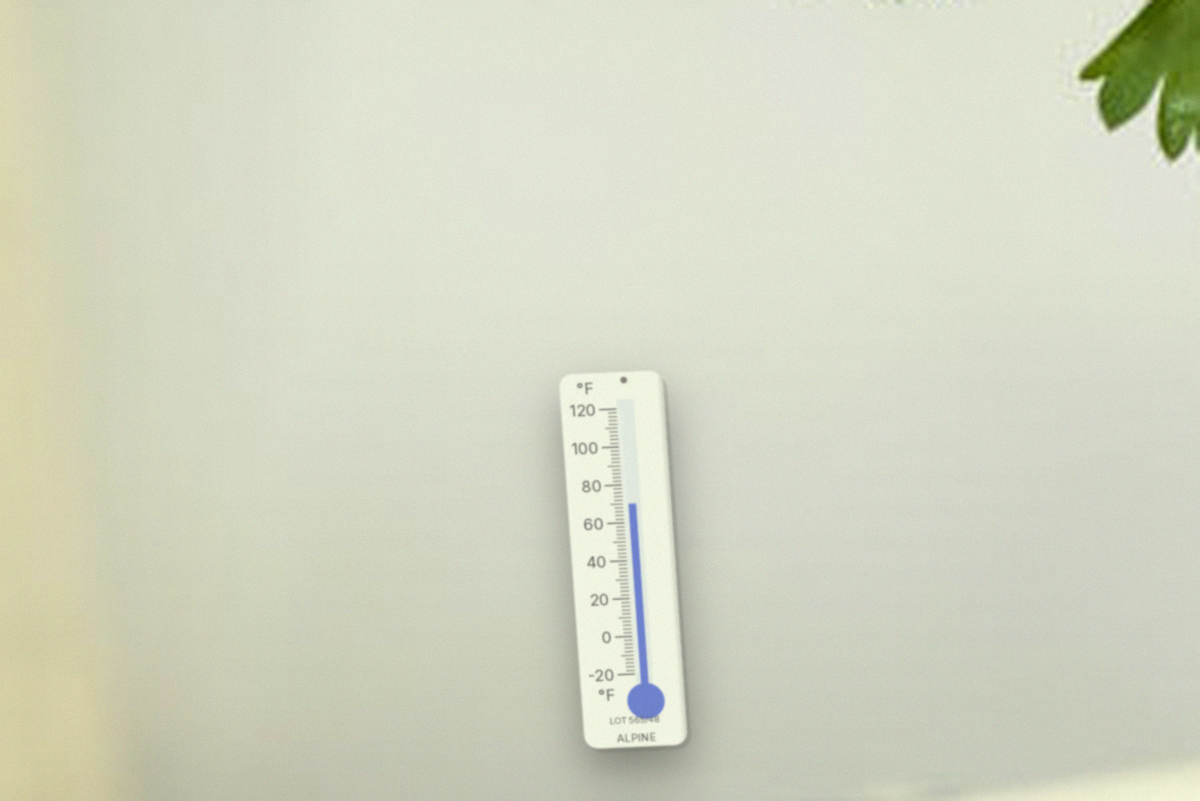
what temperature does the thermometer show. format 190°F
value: 70°F
